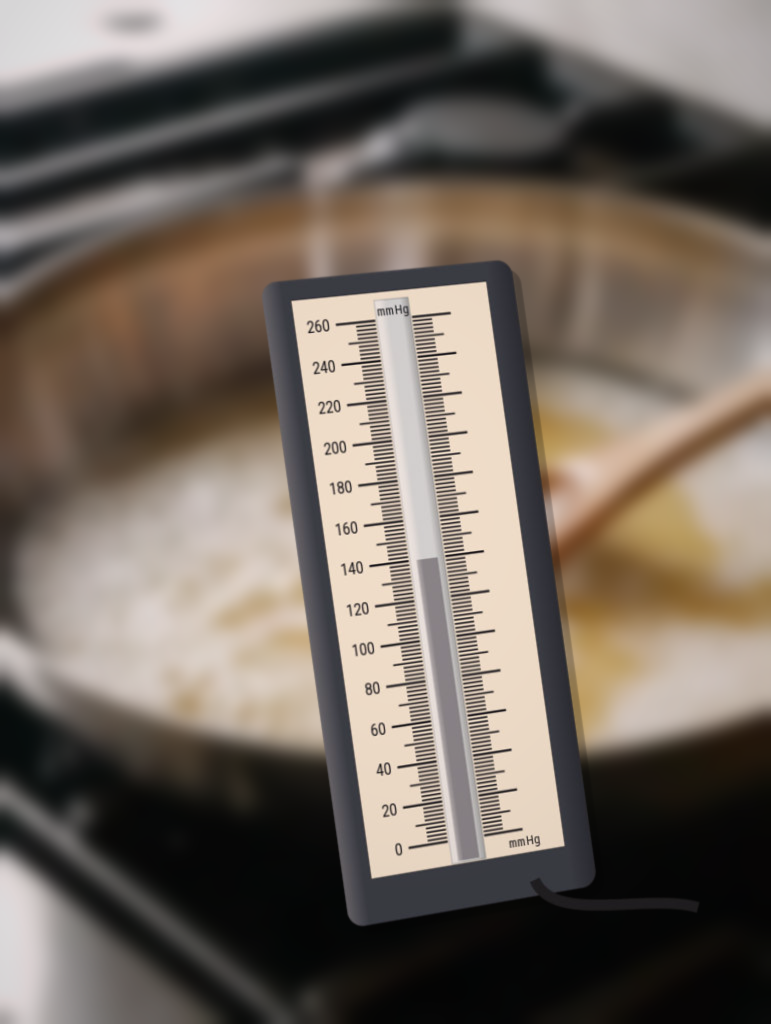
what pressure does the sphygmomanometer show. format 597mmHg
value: 140mmHg
